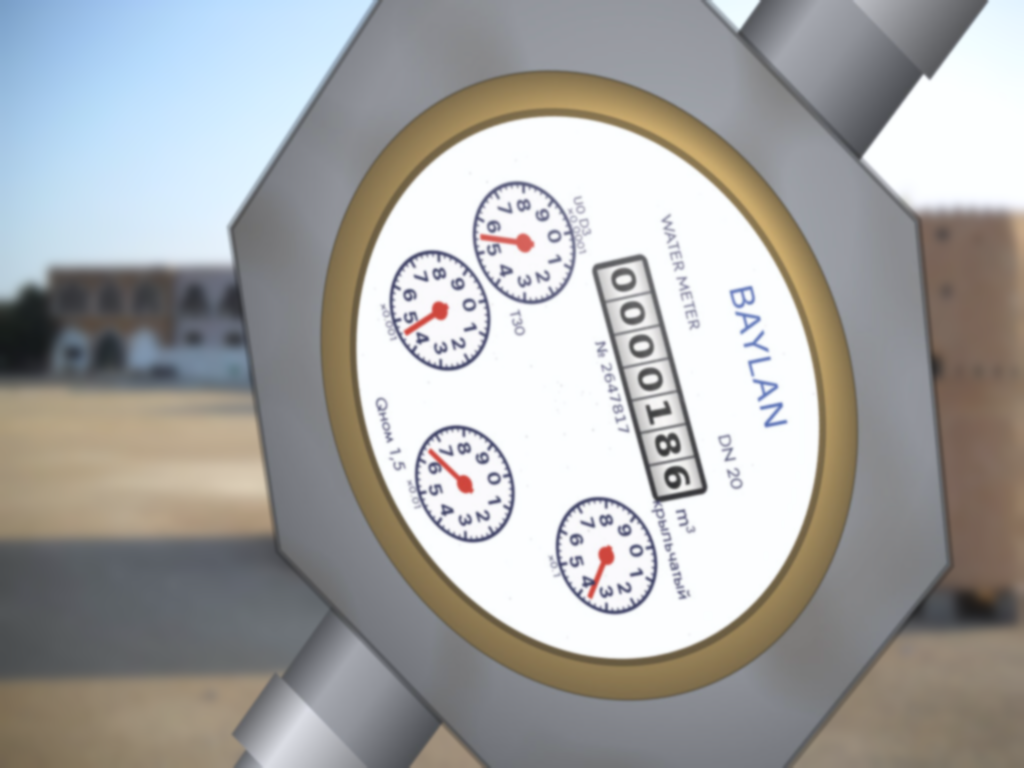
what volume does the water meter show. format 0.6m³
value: 186.3645m³
